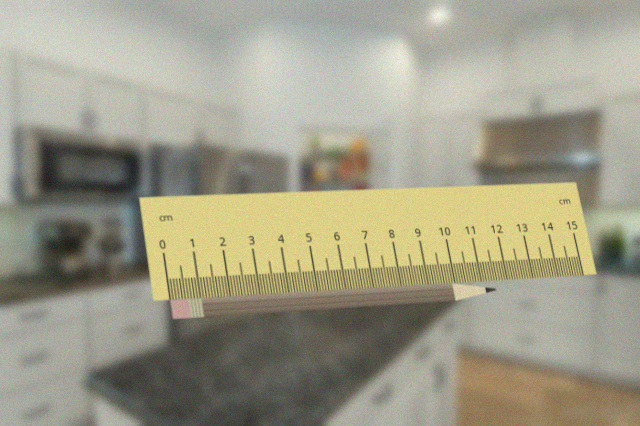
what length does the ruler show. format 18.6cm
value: 11.5cm
